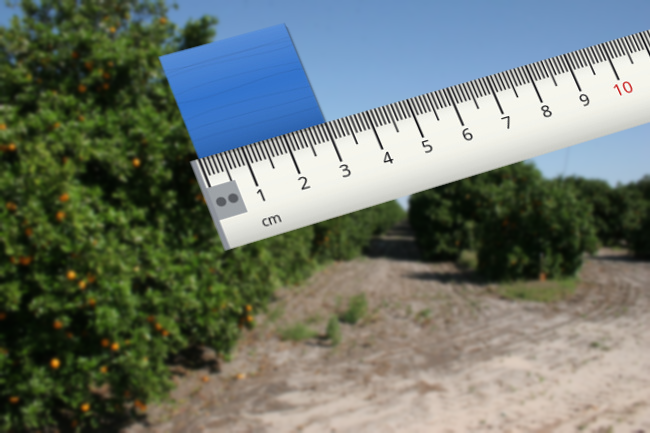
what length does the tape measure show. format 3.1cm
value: 3cm
